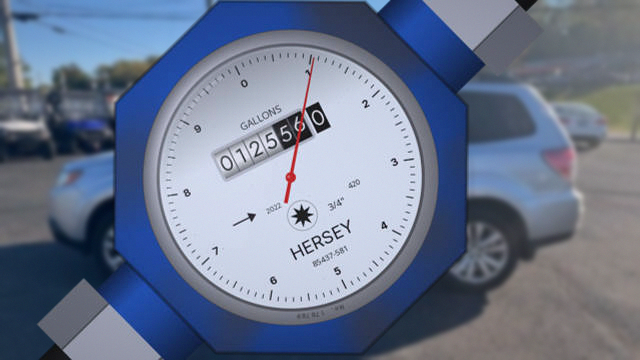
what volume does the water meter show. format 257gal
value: 125561.0gal
